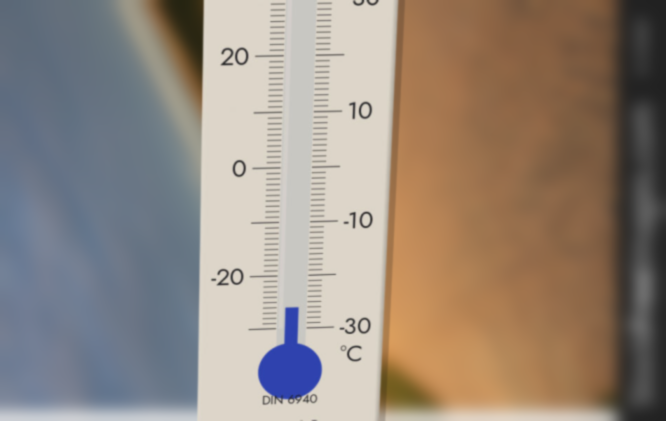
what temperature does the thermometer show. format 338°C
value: -26°C
